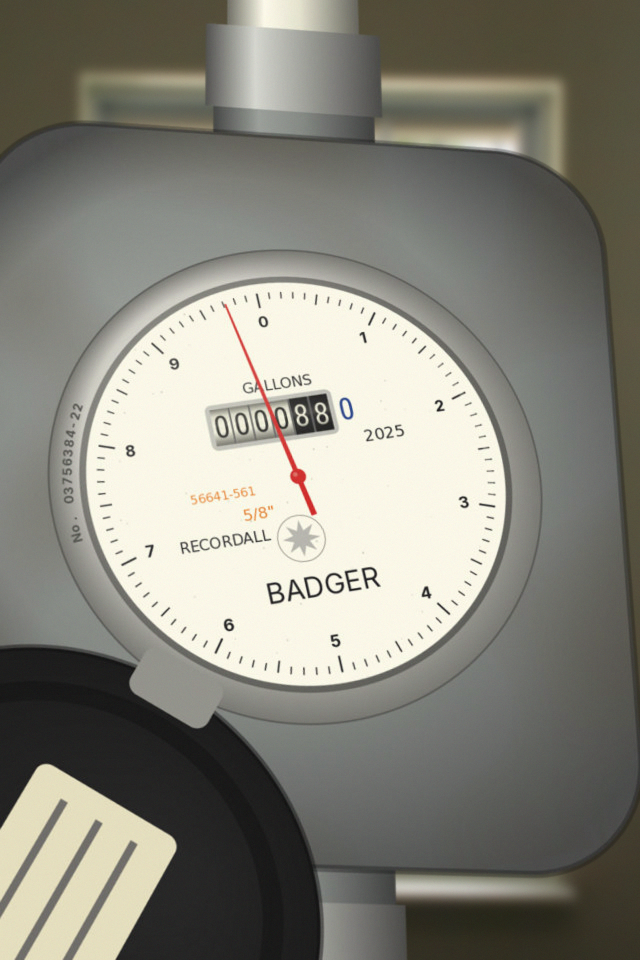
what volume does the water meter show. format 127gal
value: 879.7gal
